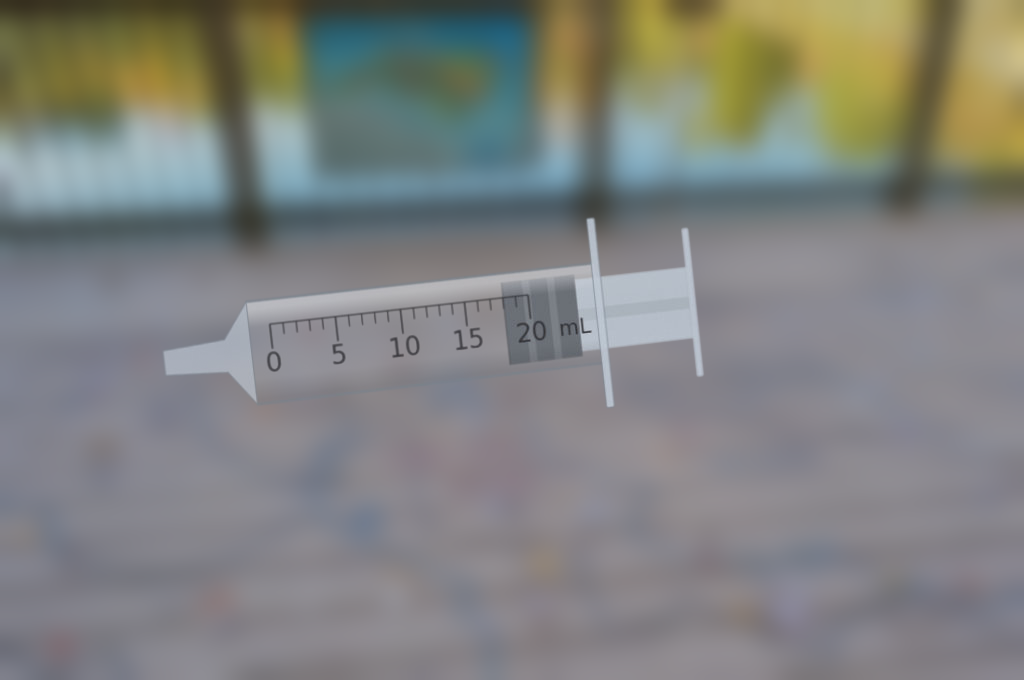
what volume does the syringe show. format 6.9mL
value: 18mL
